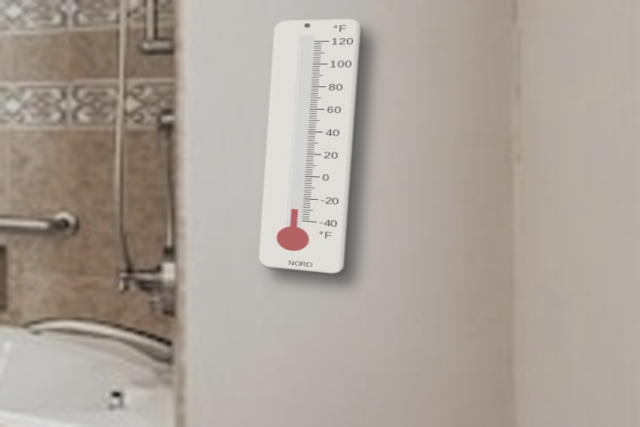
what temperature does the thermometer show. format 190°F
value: -30°F
